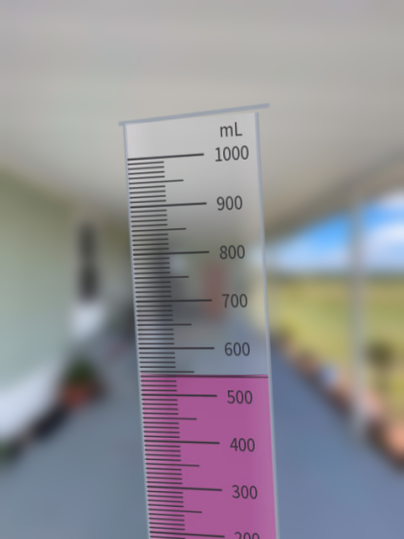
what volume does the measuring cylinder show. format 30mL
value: 540mL
